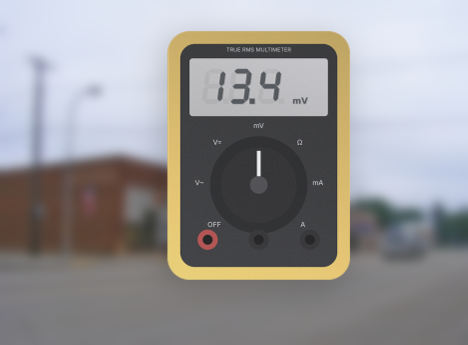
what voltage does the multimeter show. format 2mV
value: 13.4mV
